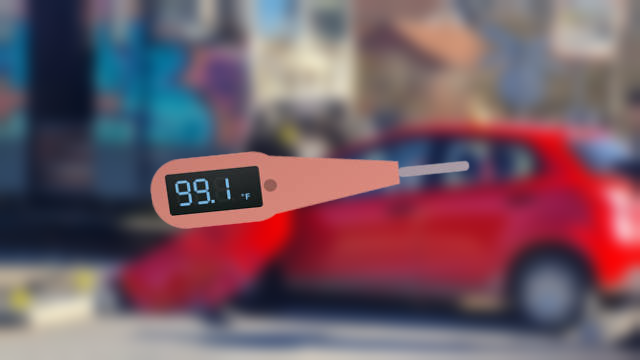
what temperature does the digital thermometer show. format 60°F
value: 99.1°F
